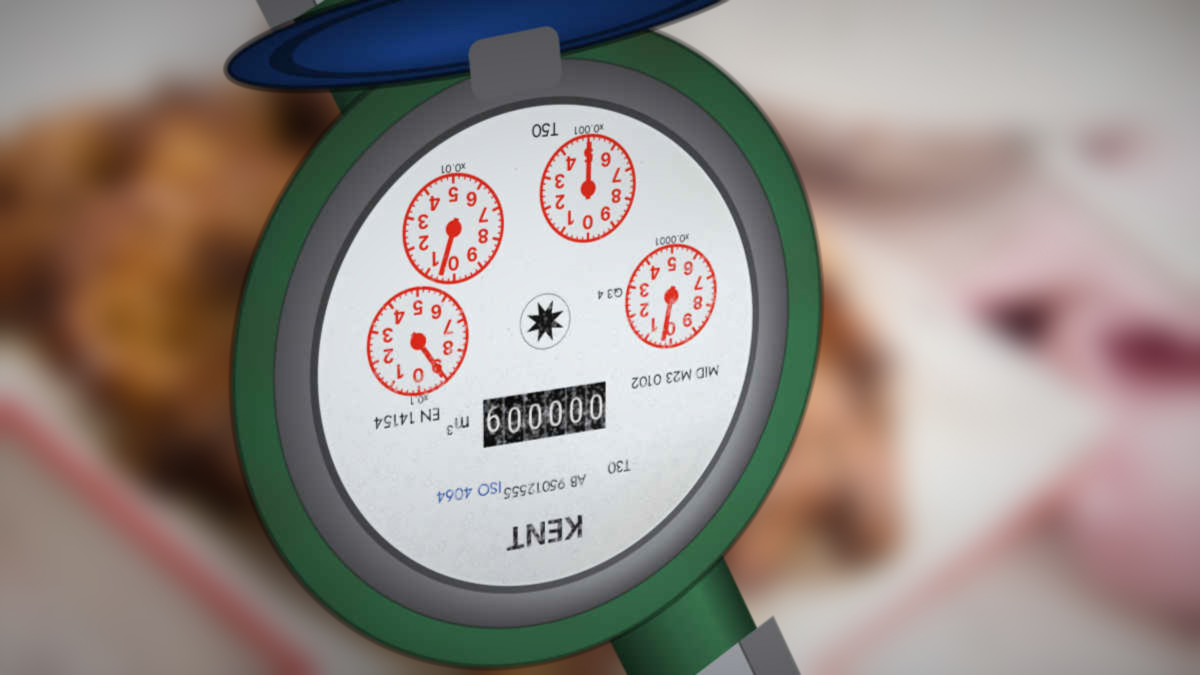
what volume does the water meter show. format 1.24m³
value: 8.9050m³
